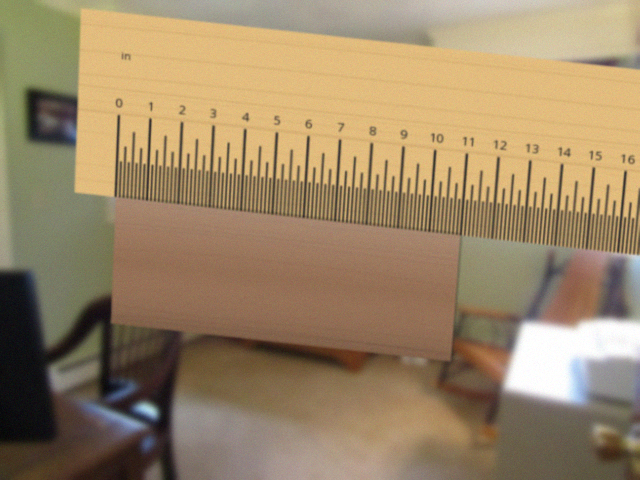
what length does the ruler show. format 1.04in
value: 11in
